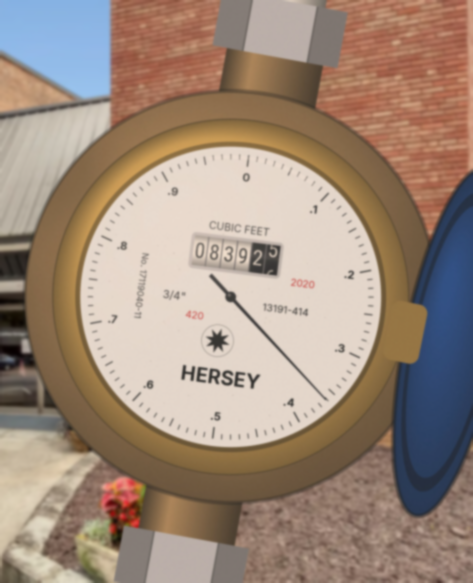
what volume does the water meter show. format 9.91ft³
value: 83925.36ft³
